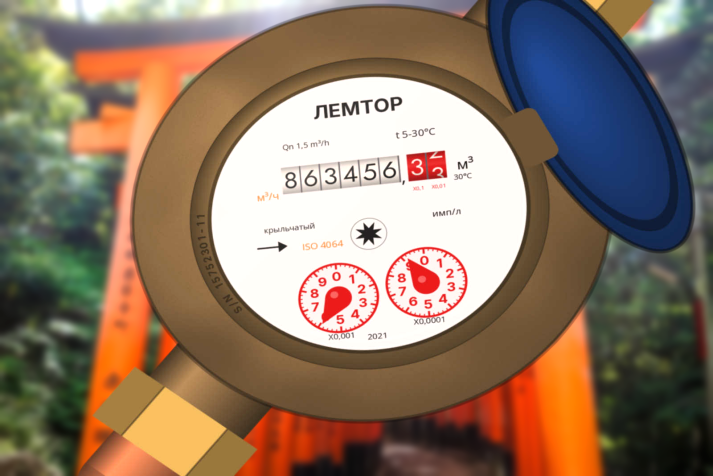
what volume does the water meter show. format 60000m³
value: 863456.3259m³
